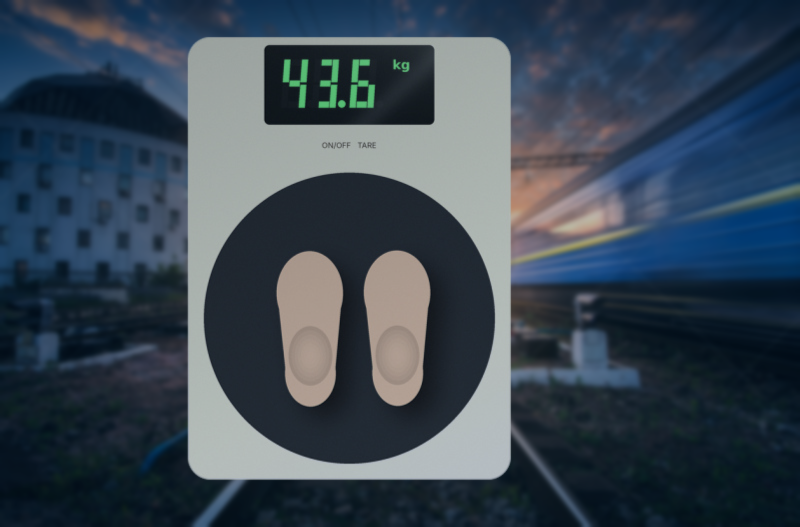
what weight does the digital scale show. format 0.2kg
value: 43.6kg
